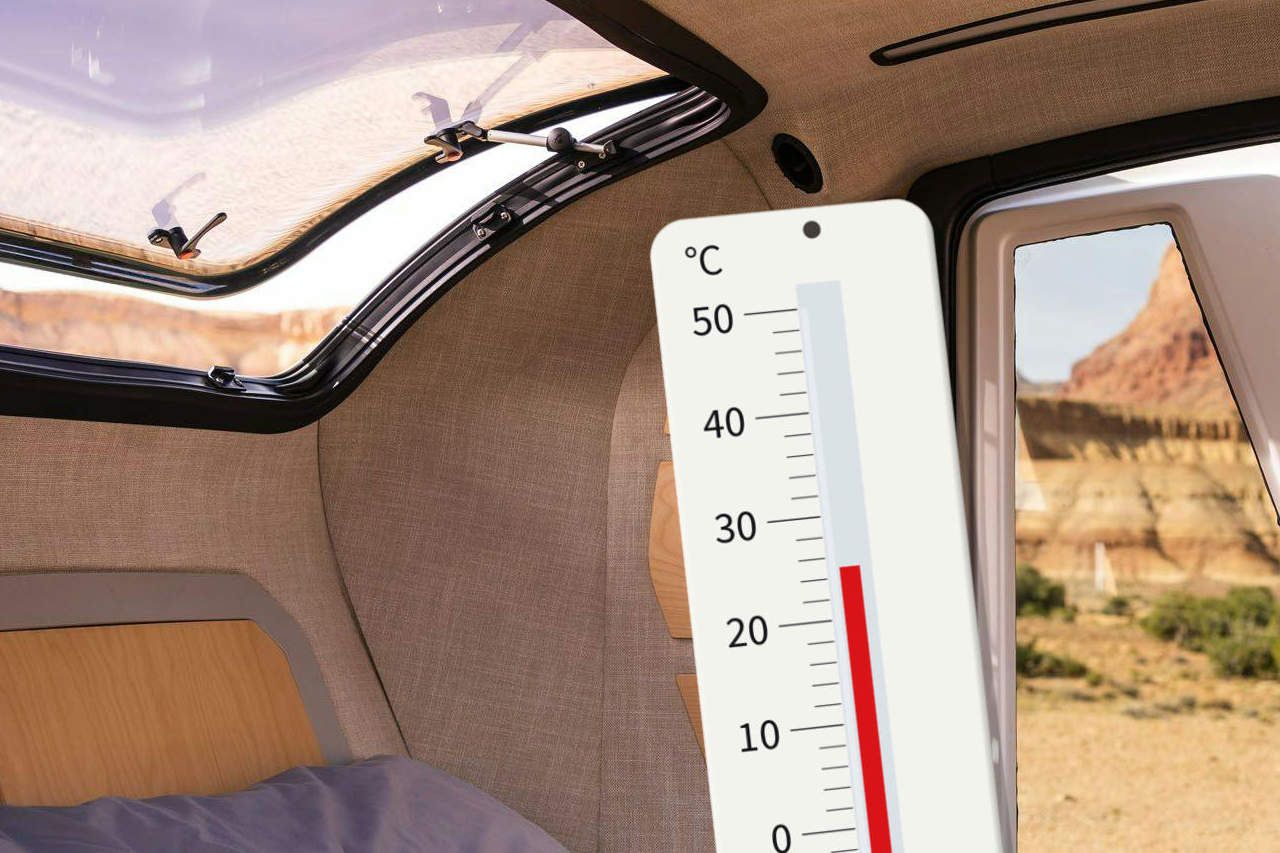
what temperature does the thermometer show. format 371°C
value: 25°C
